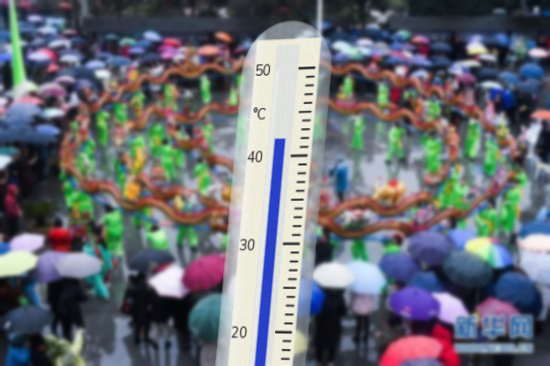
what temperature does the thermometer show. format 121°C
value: 42°C
